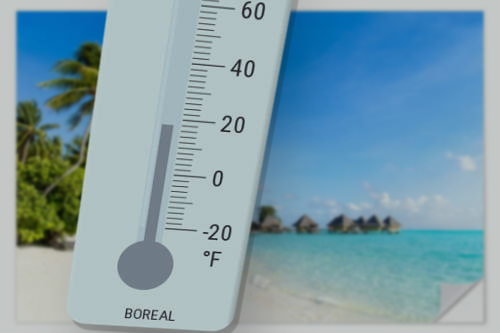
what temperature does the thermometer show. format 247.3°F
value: 18°F
